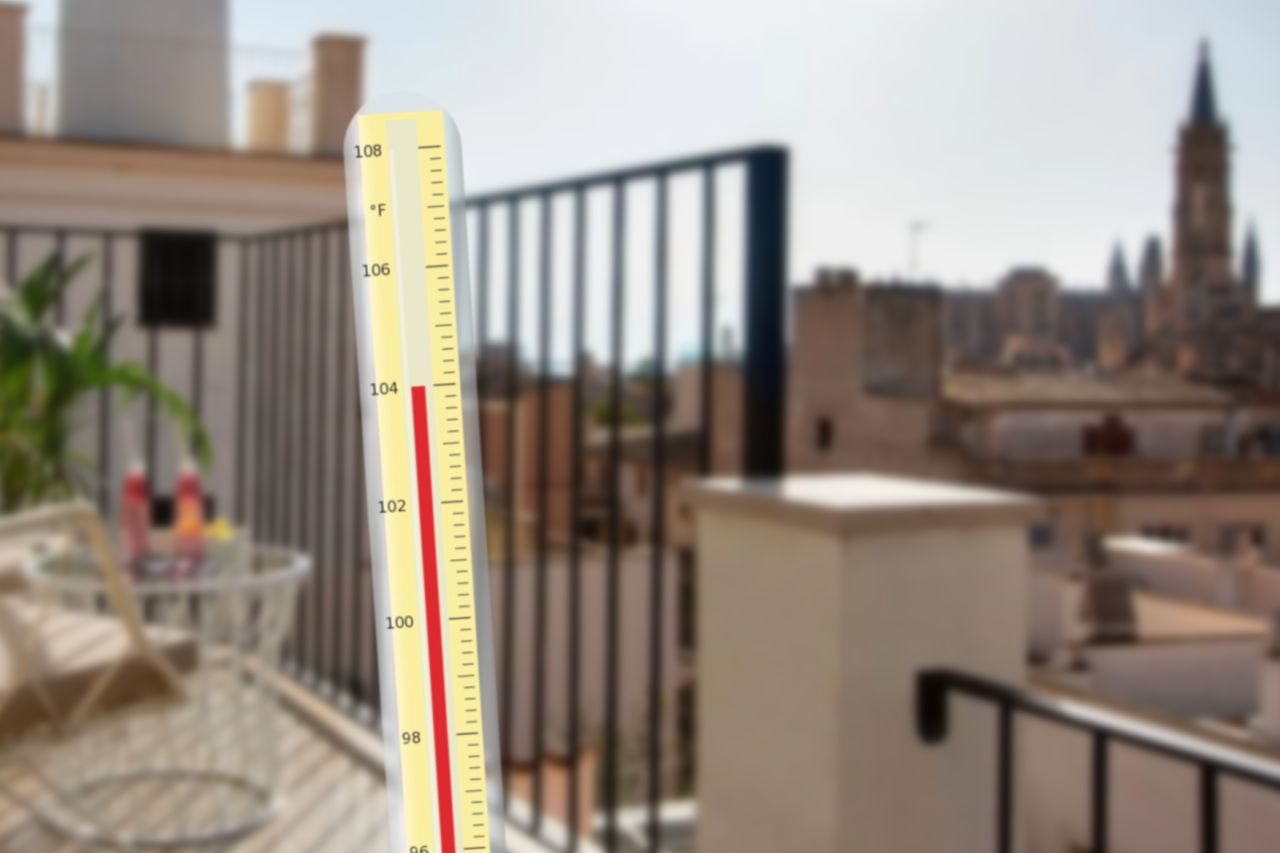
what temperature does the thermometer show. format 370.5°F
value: 104°F
